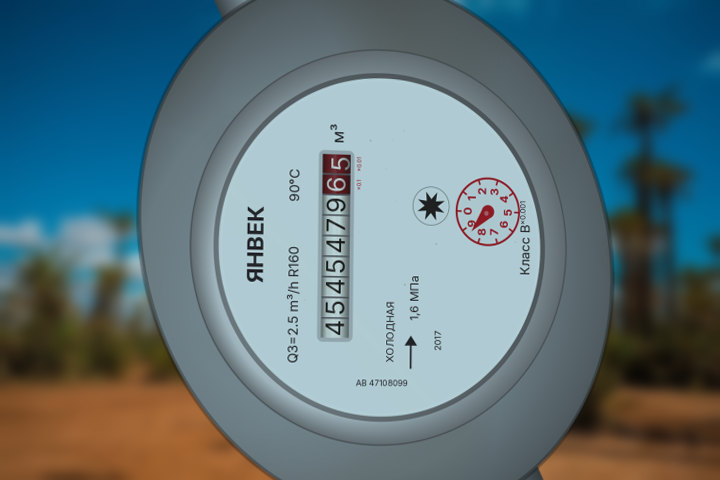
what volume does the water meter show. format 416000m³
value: 4545479.648m³
